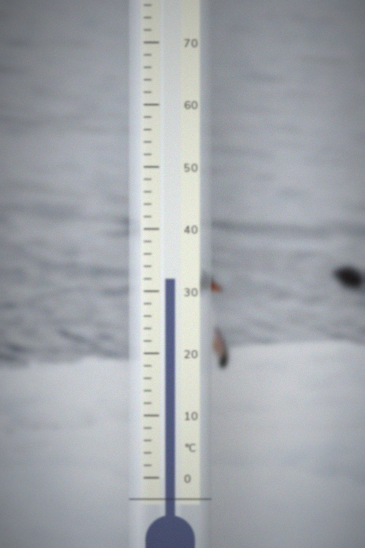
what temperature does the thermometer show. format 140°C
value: 32°C
